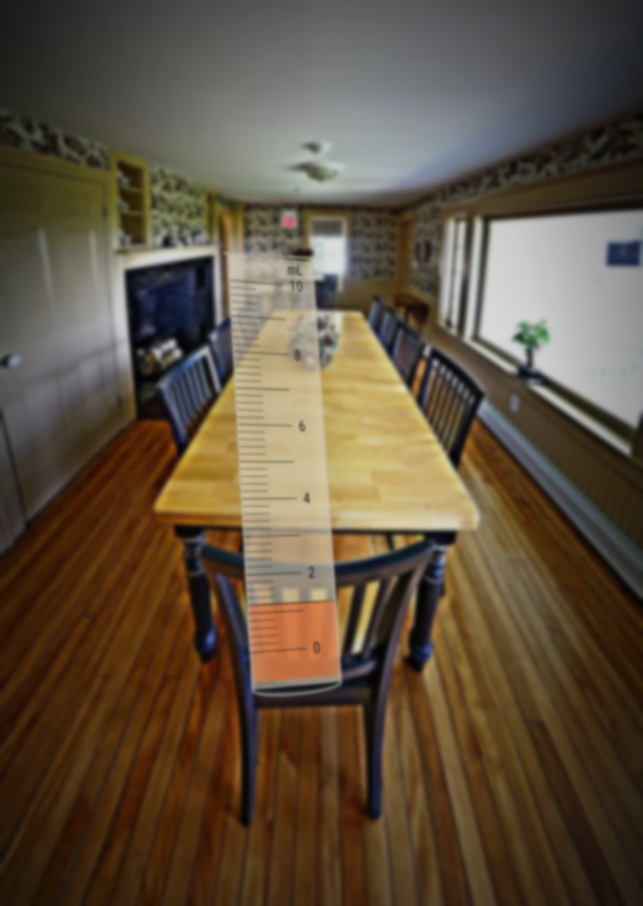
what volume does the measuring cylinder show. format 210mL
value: 1.2mL
